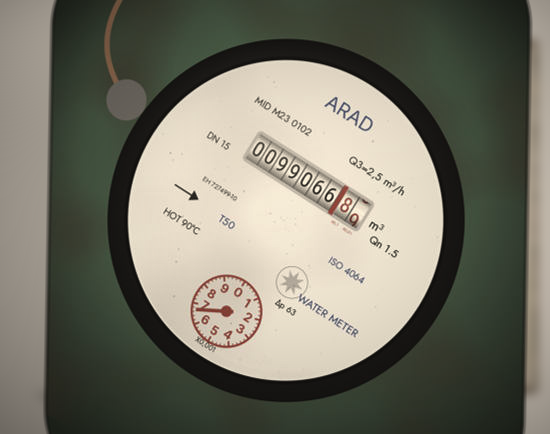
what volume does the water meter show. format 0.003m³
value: 99066.886m³
